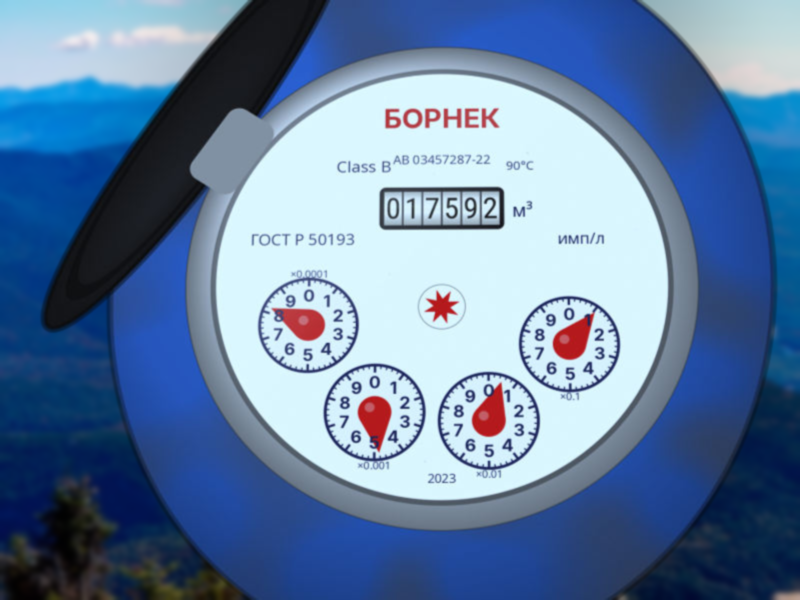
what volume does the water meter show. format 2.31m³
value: 17592.1048m³
